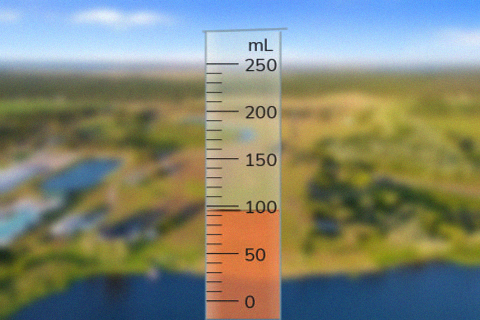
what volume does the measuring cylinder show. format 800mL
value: 95mL
